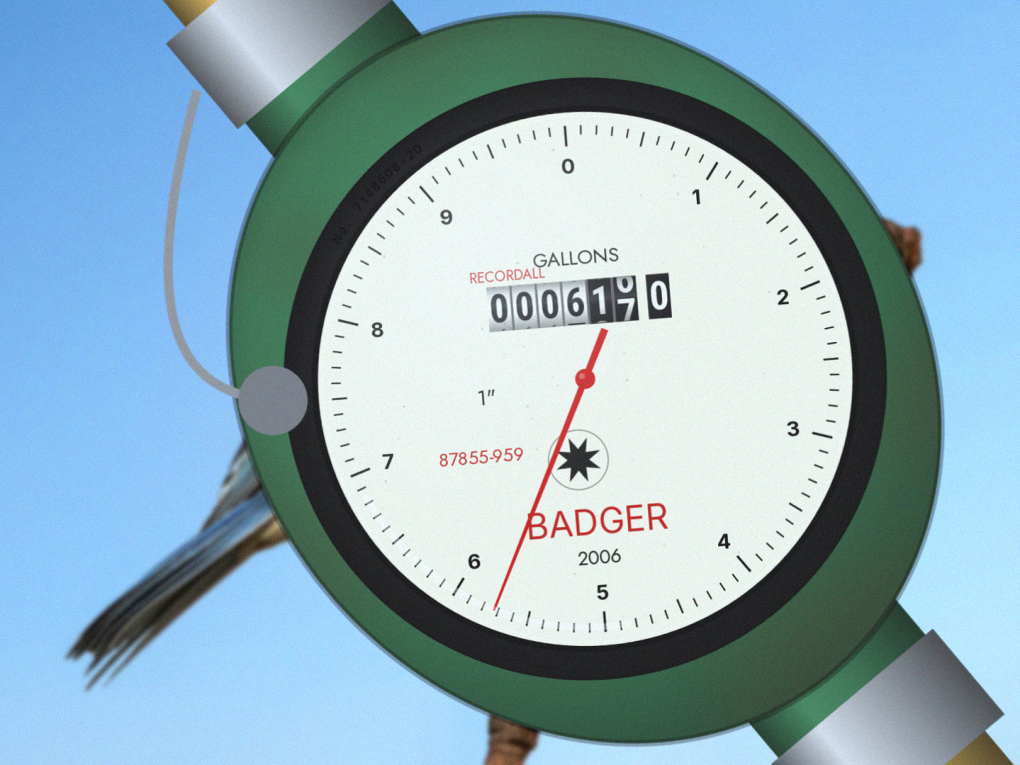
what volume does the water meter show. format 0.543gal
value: 6165.7gal
